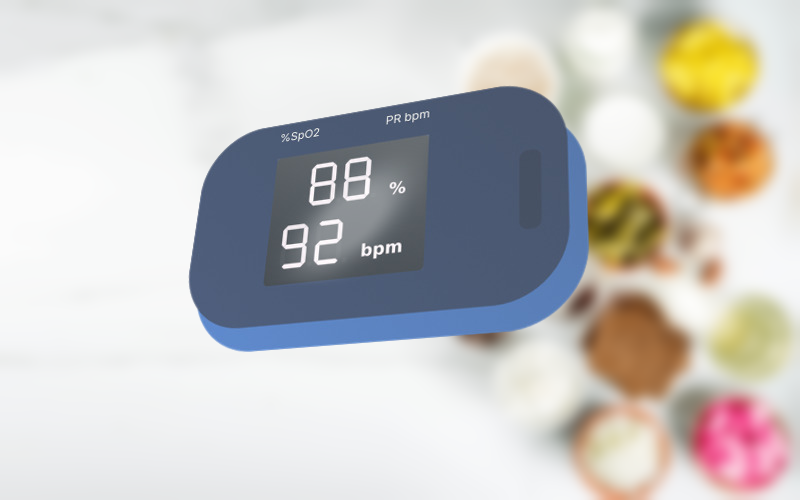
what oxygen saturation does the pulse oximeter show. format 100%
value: 88%
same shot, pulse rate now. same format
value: 92bpm
